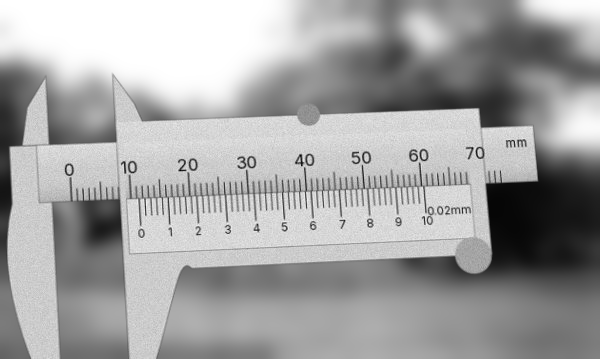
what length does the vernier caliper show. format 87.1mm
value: 11.4mm
